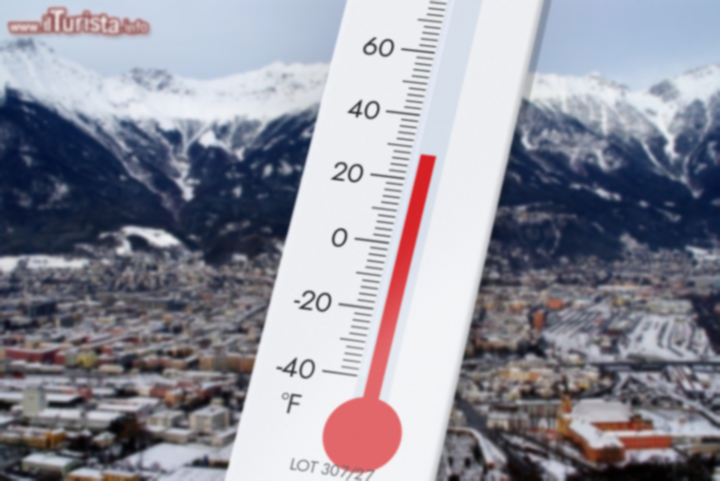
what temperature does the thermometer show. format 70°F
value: 28°F
